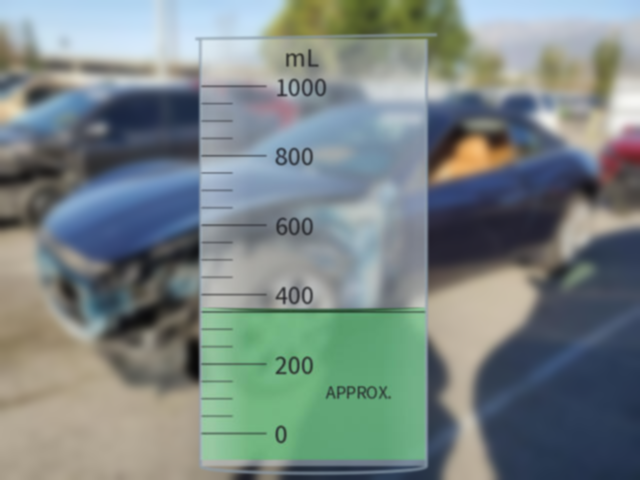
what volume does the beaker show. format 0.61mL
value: 350mL
